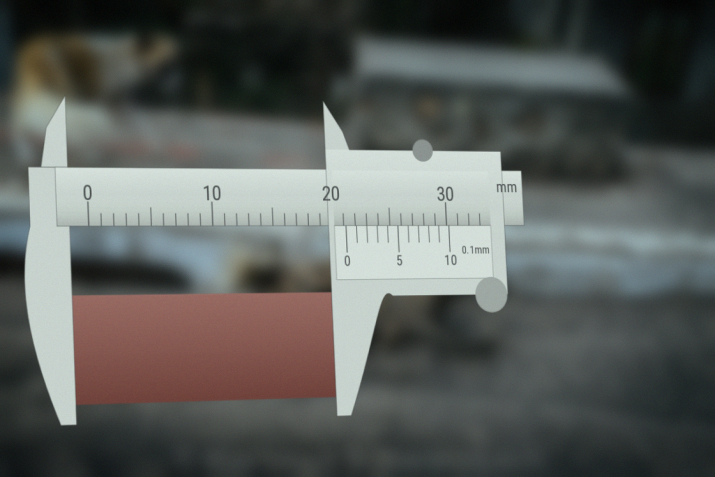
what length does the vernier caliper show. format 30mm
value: 21.2mm
